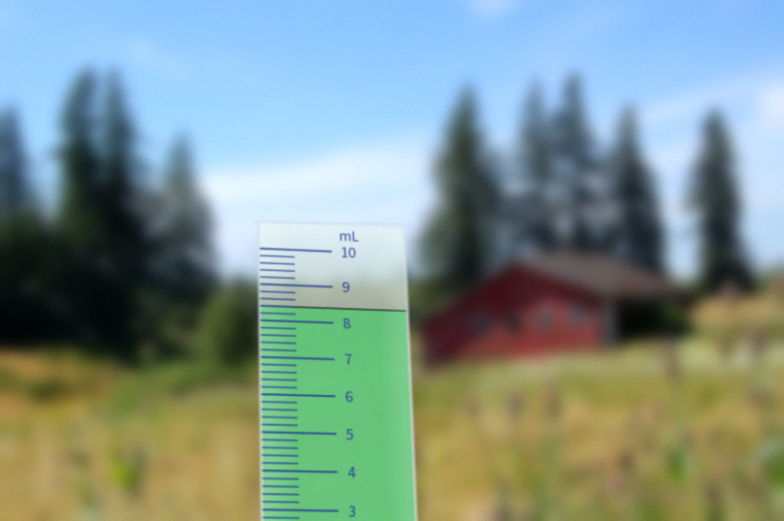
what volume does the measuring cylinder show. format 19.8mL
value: 8.4mL
